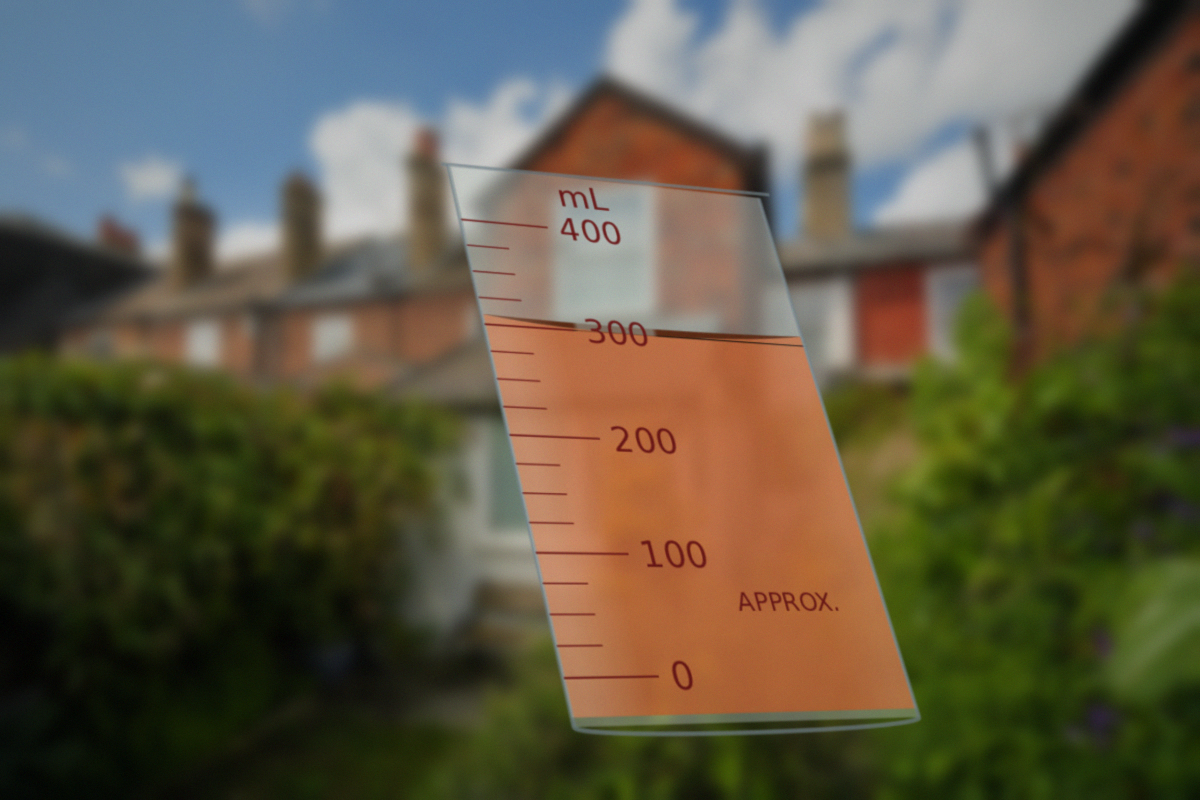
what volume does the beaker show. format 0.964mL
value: 300mL
